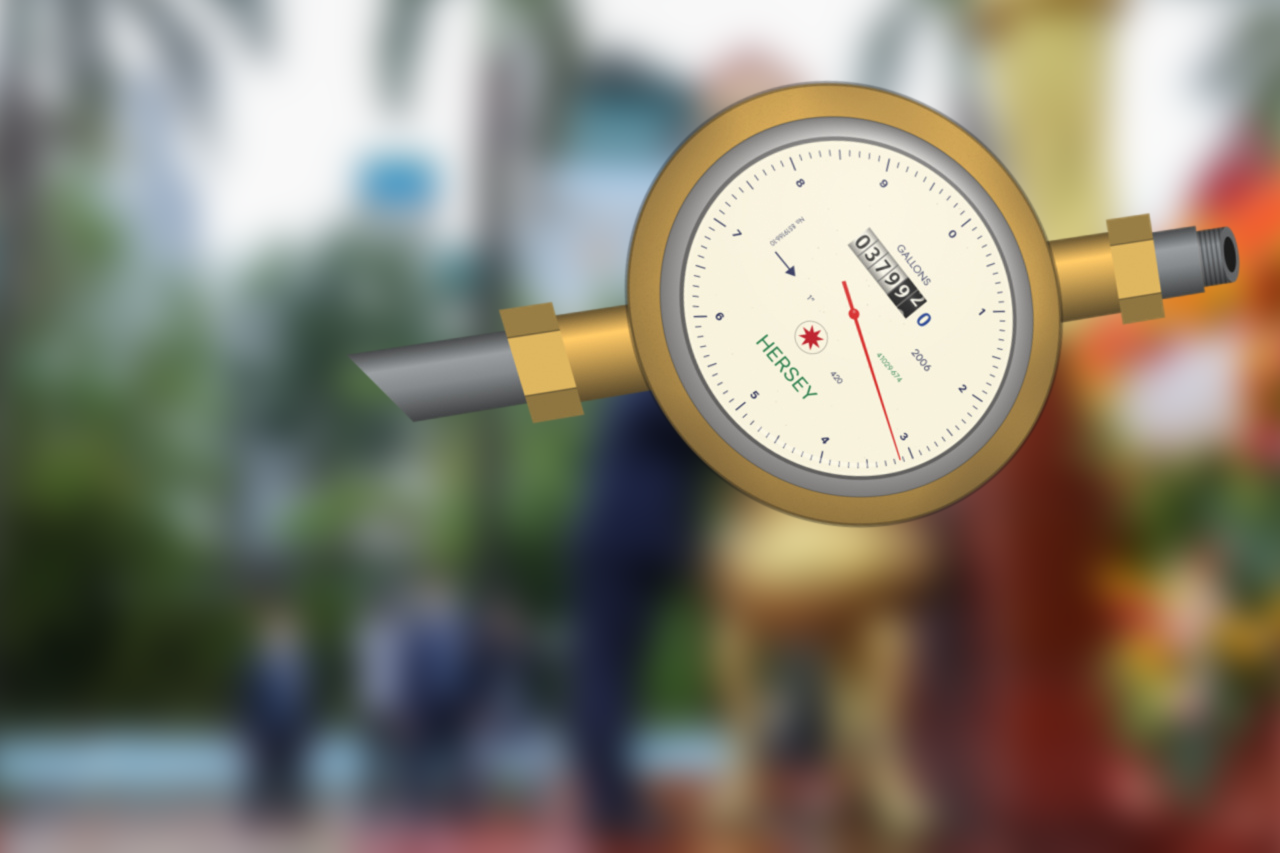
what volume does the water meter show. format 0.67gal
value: 379923.1gal
